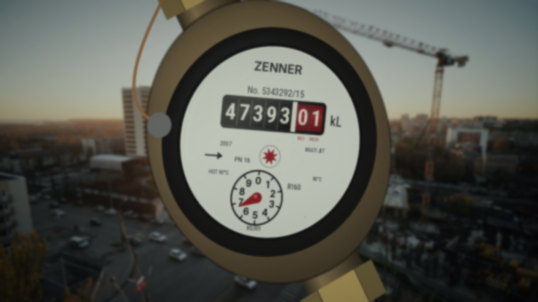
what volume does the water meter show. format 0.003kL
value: 47393.016kL
